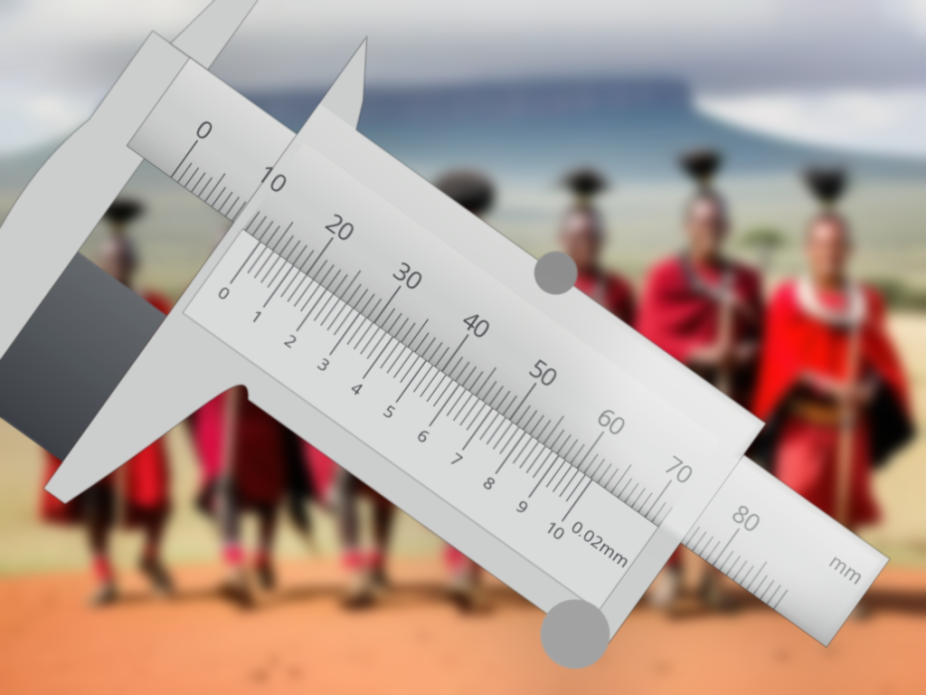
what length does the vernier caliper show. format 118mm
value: 13.2mm
